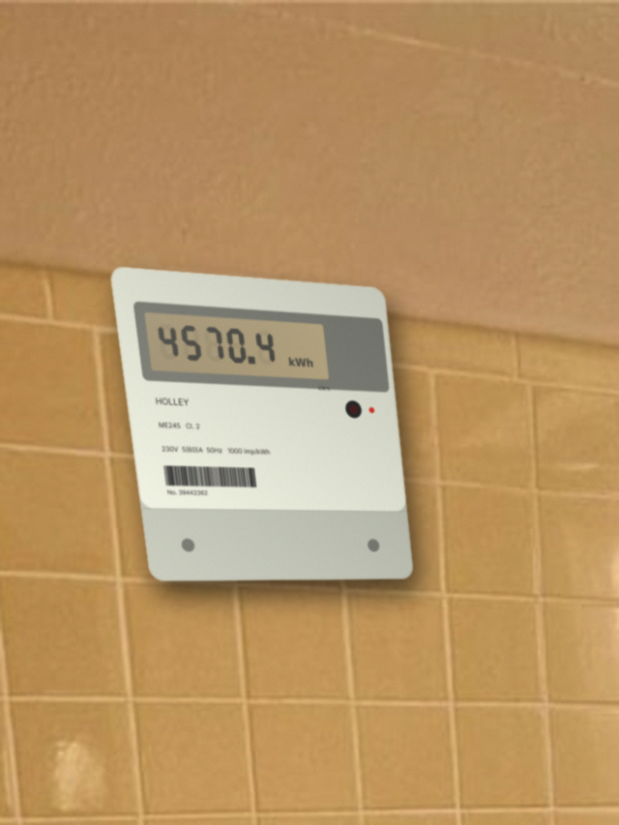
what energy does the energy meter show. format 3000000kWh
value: 4570.4kWh
